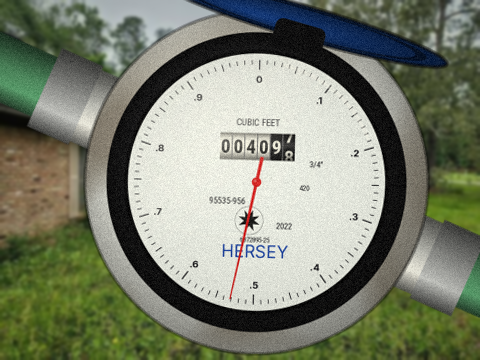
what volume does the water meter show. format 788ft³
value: 4097.53ft³
